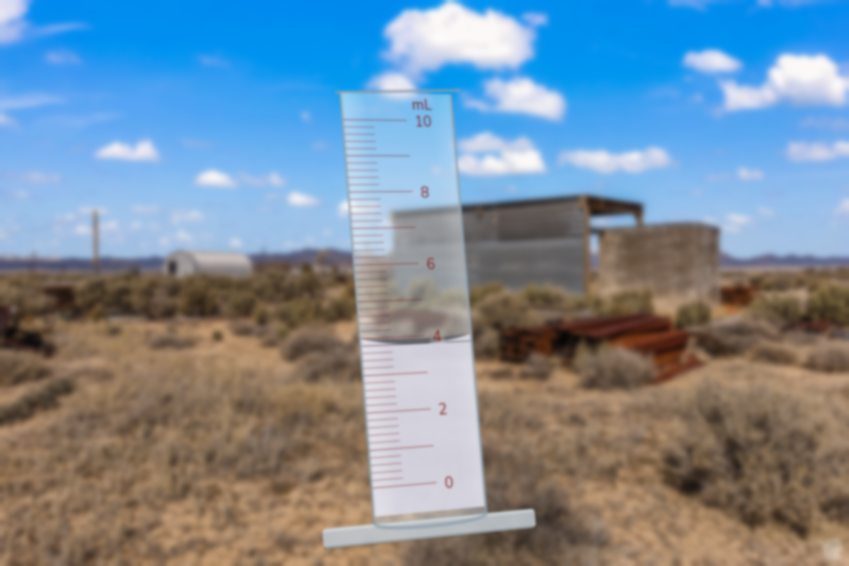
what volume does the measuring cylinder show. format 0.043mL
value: 3.8mL
